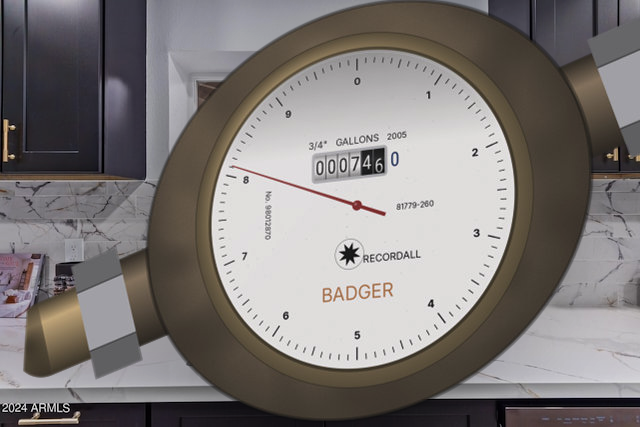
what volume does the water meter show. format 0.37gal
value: 7458.1gal
